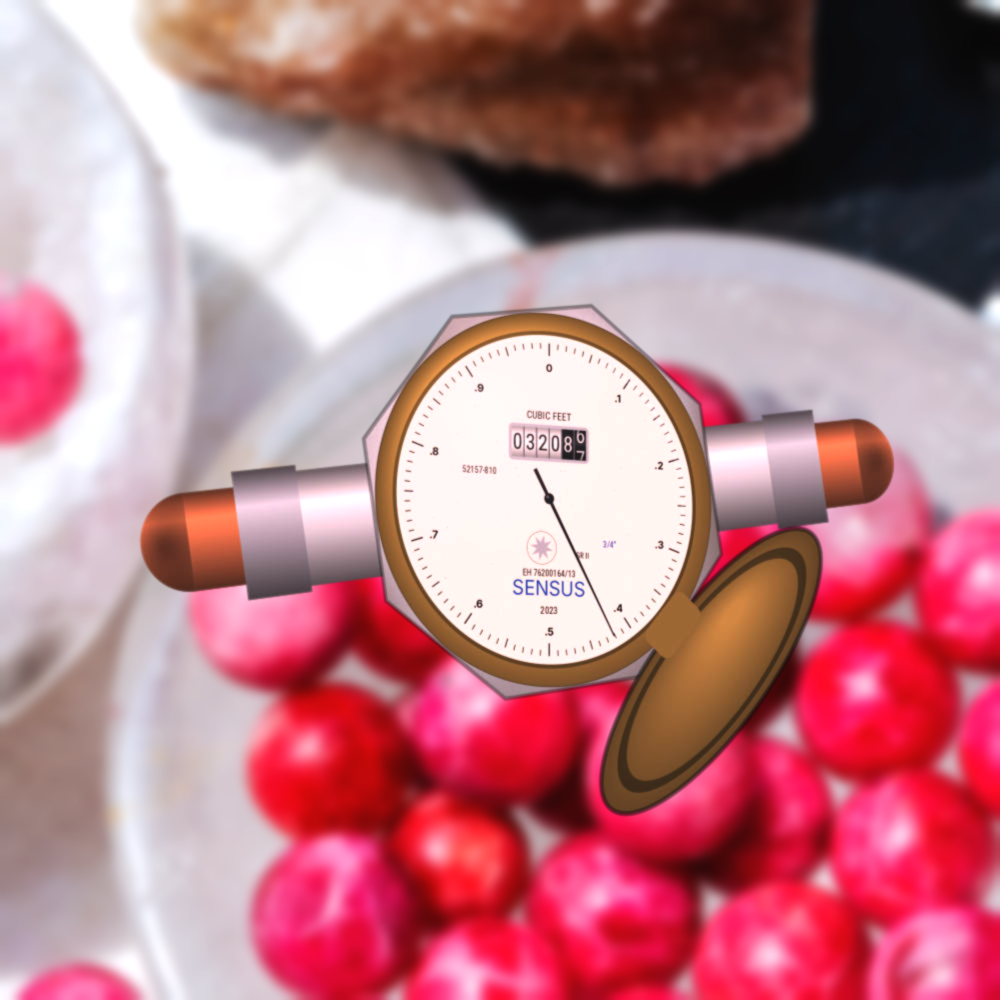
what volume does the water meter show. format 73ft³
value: 32086.42ft³
